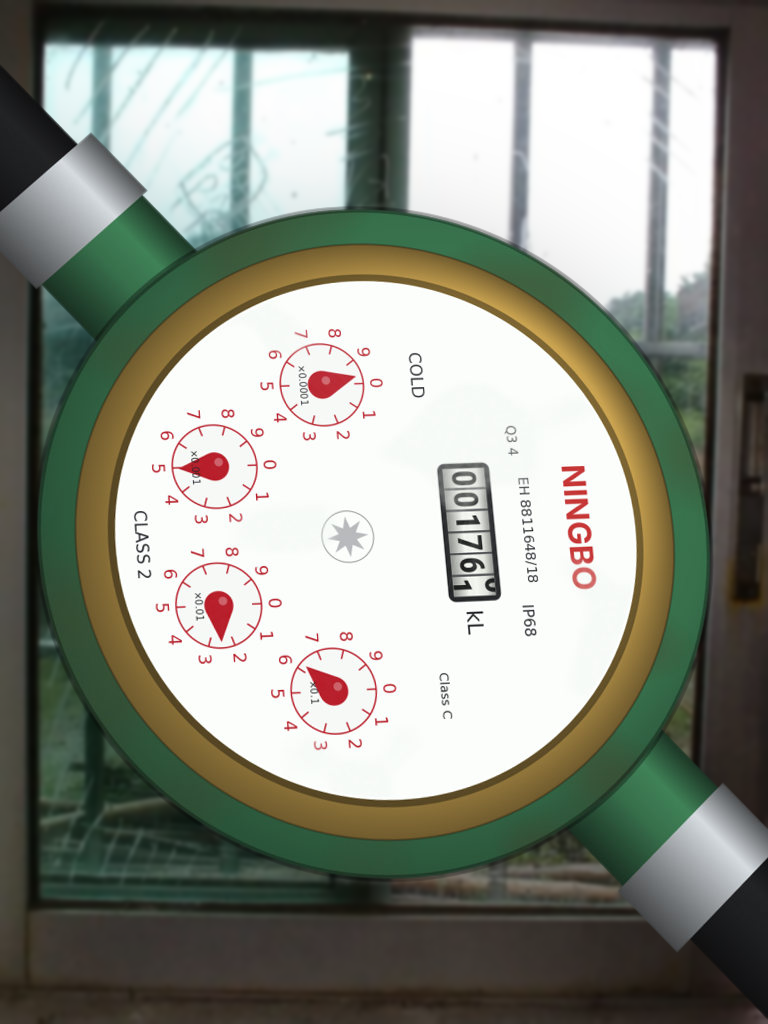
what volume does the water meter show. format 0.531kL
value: 1760.6249kL
